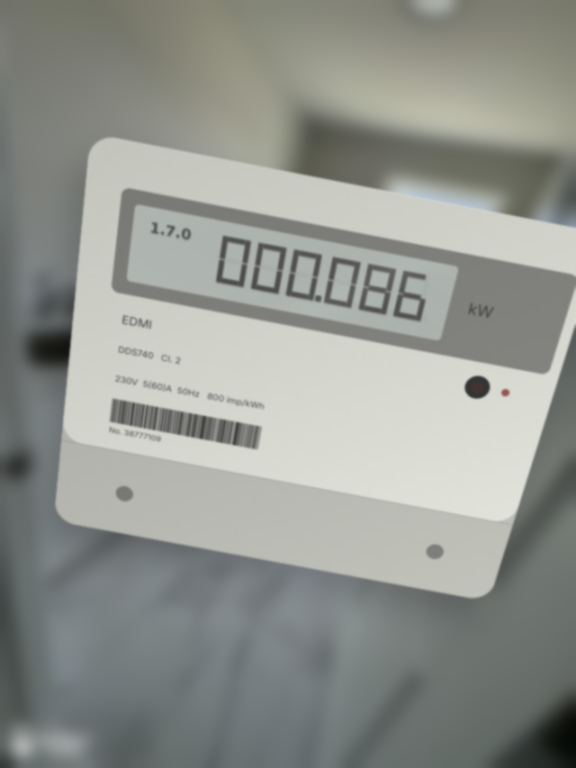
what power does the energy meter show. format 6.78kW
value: 0.086kW
